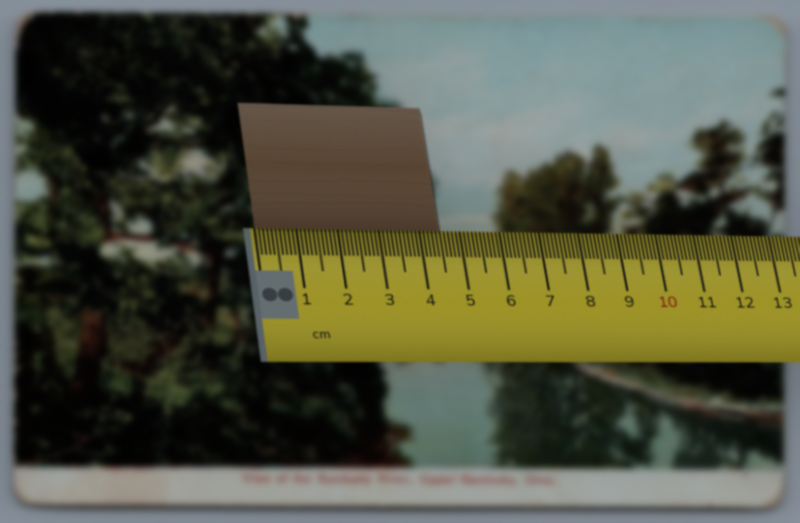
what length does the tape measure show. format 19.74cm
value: 4.5cm
